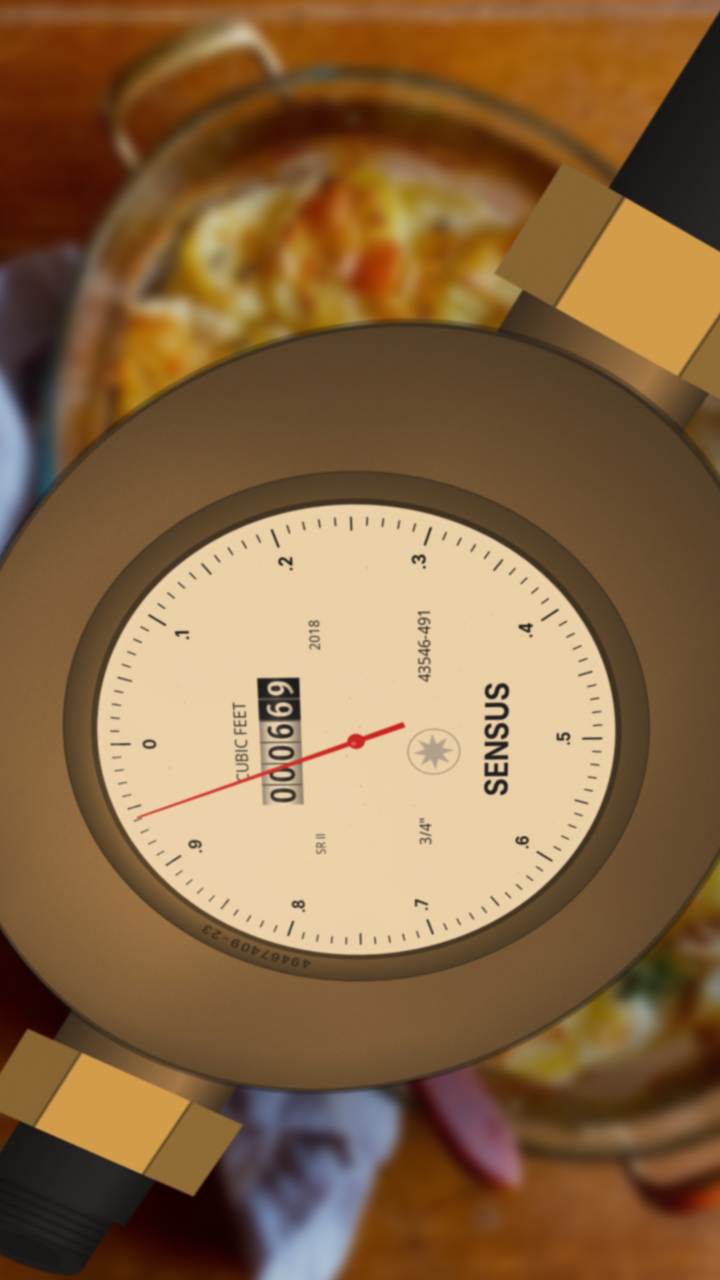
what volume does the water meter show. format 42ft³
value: 668.94ft³
